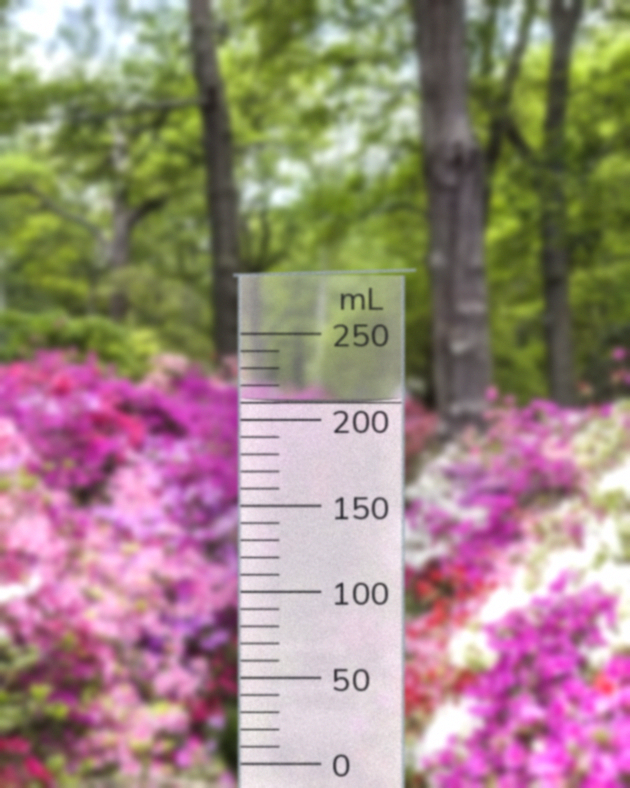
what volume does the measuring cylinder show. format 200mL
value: 210mL
